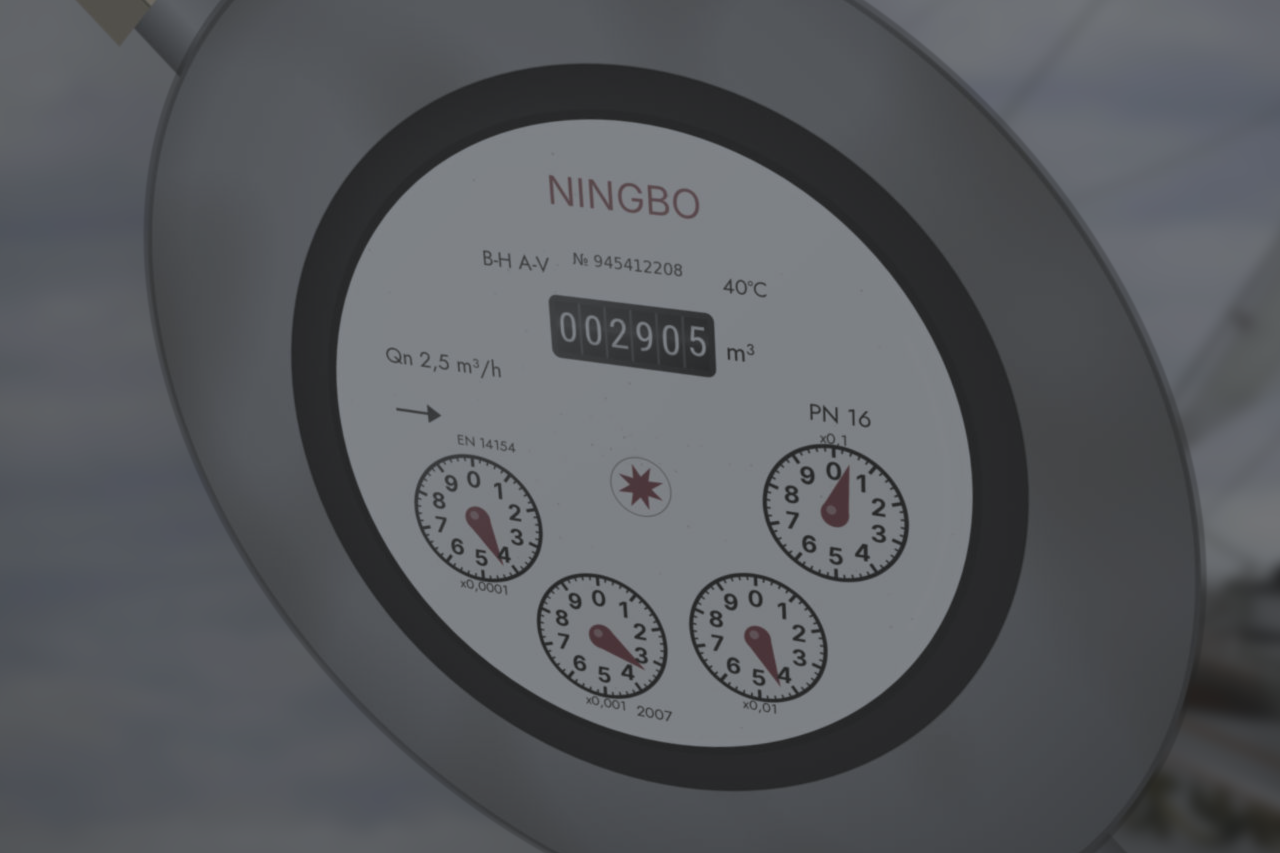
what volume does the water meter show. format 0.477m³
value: 2905.0434m³
